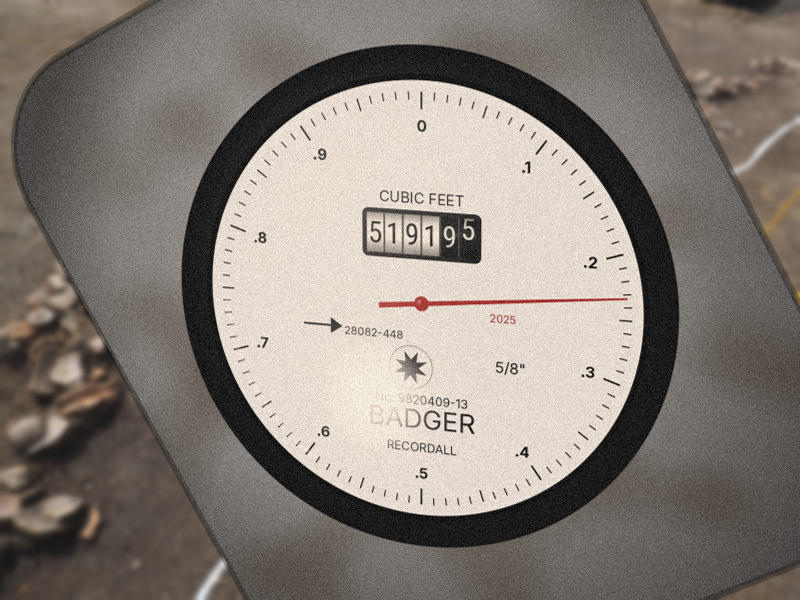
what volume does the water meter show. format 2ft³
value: 519195.23ft³
